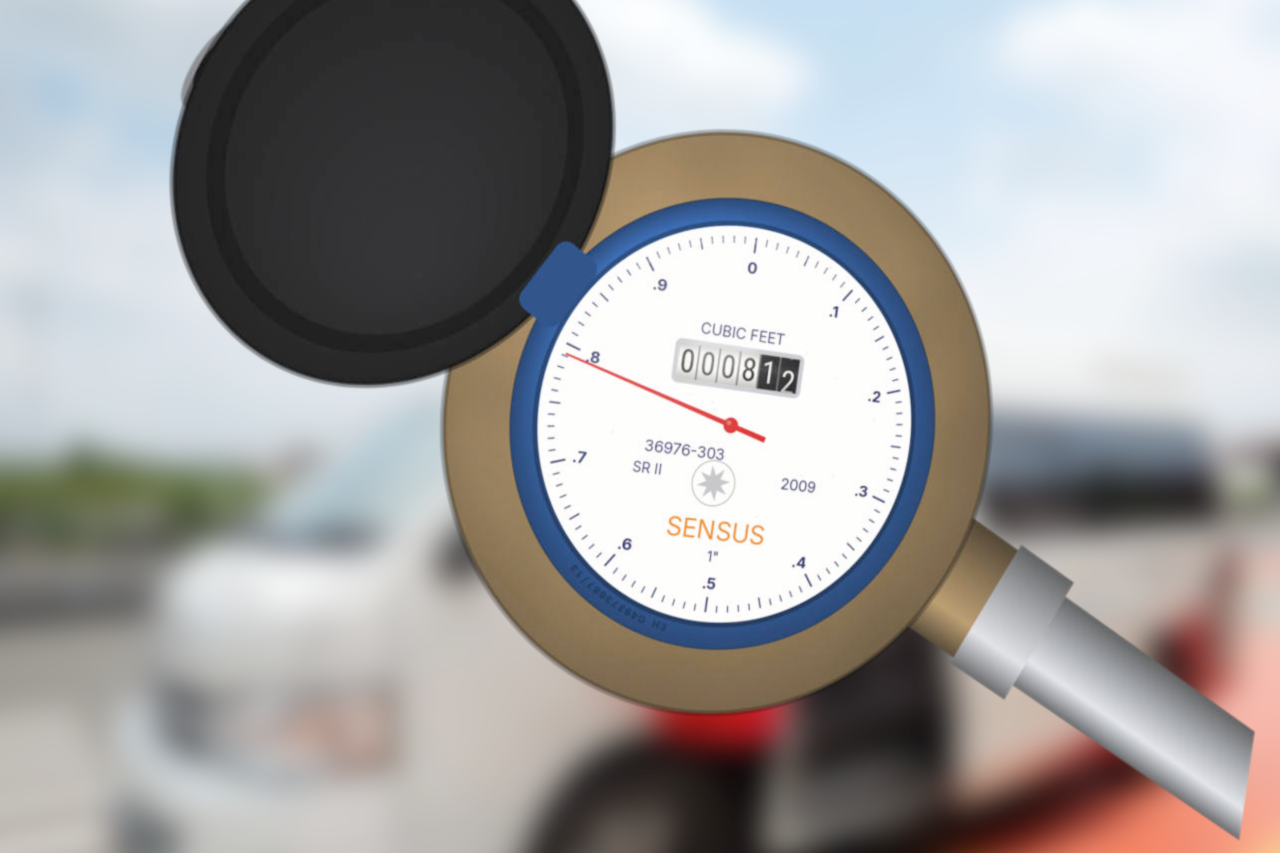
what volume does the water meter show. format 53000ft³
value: 811.79ft³
